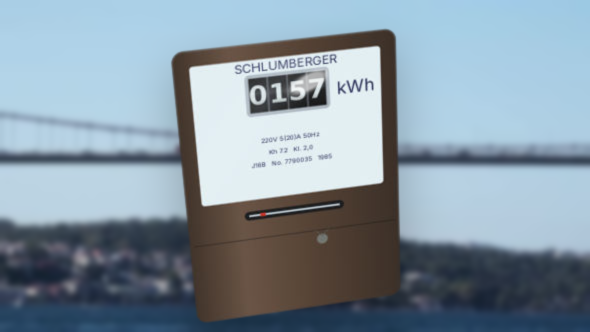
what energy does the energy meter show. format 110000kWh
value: 157kWh
